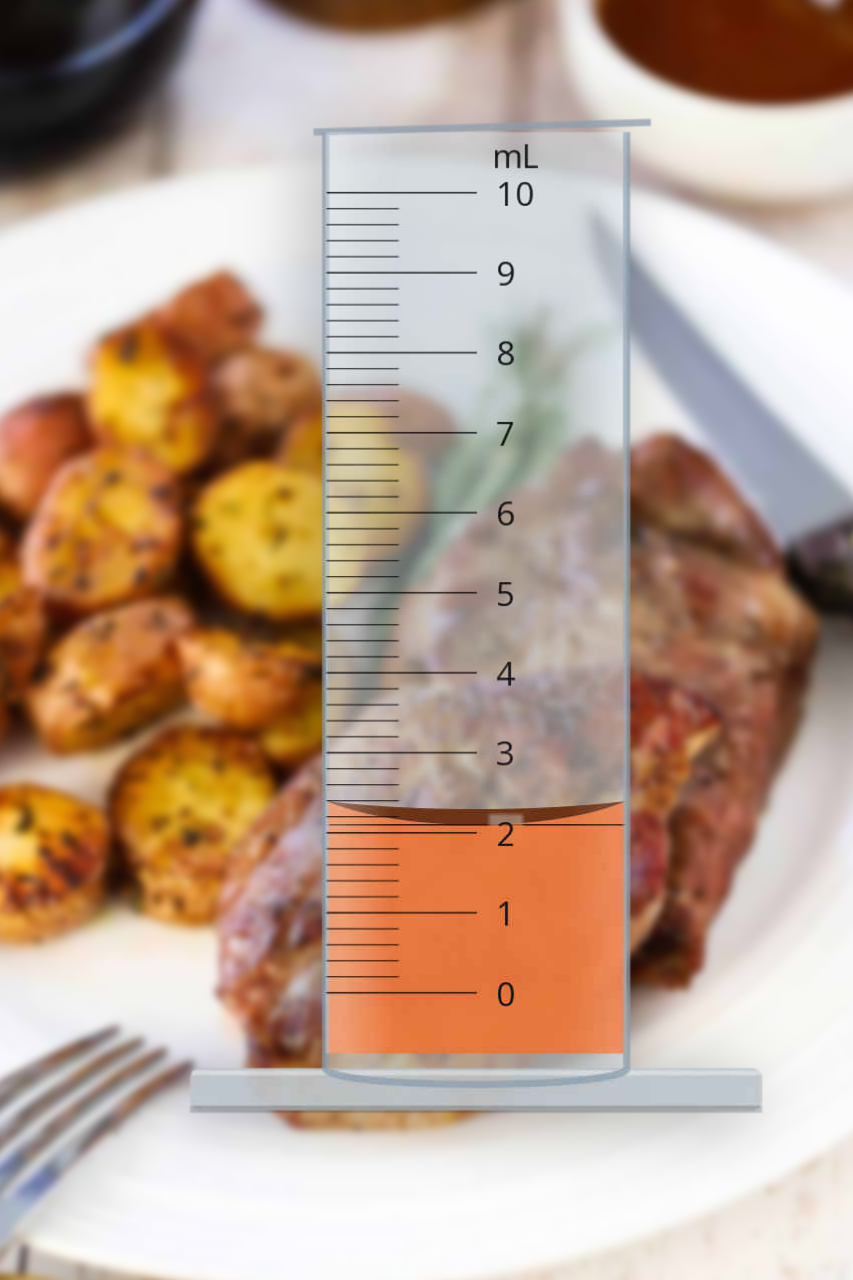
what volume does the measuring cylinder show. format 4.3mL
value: 2.1mL
